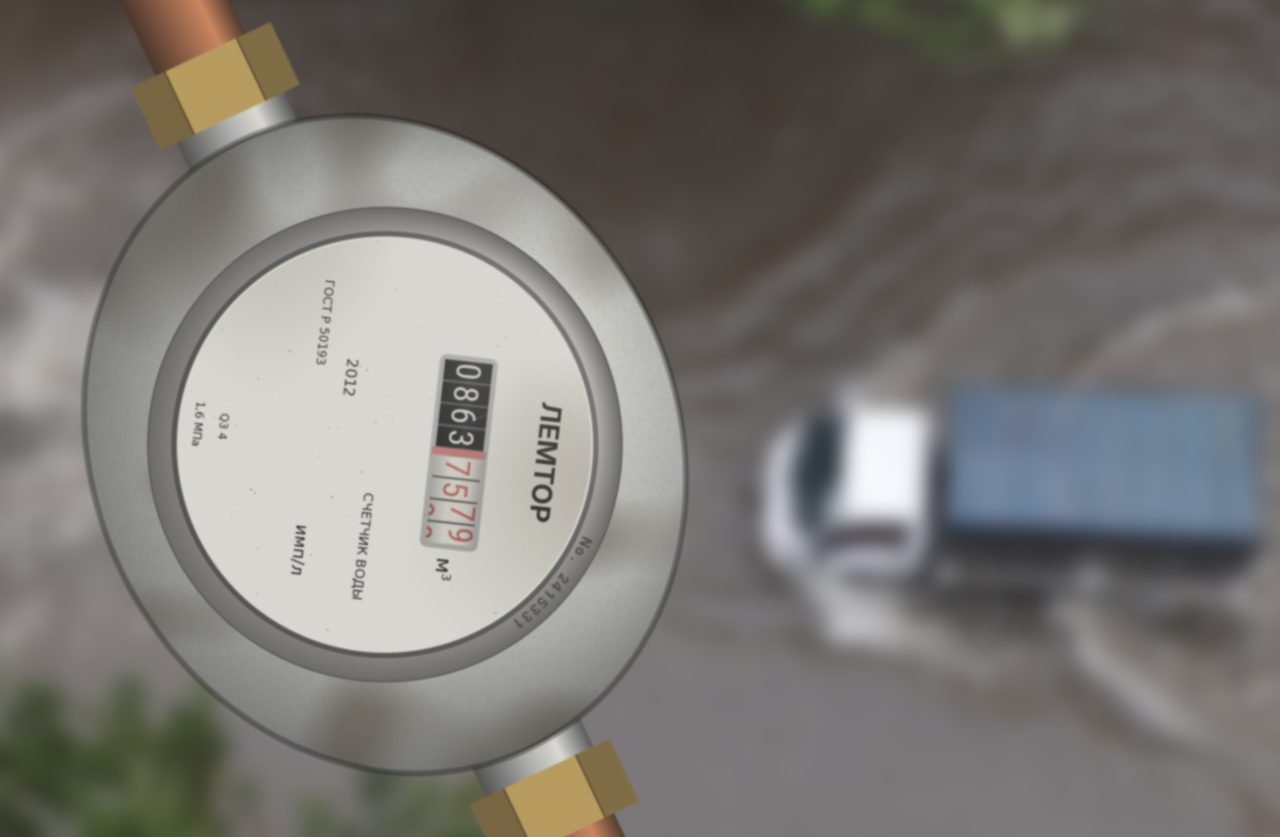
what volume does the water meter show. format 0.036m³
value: 863.7579m³
